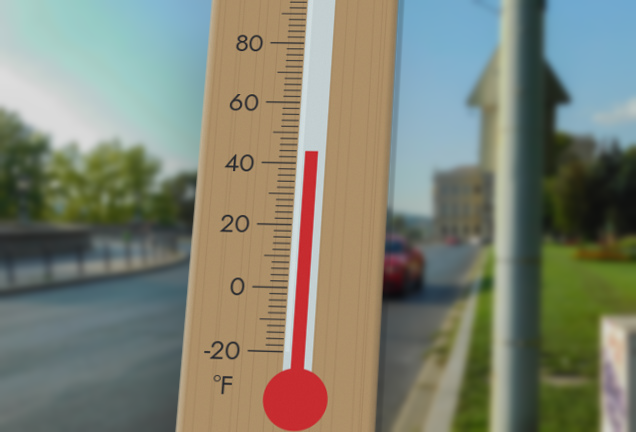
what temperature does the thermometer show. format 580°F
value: 44°F
